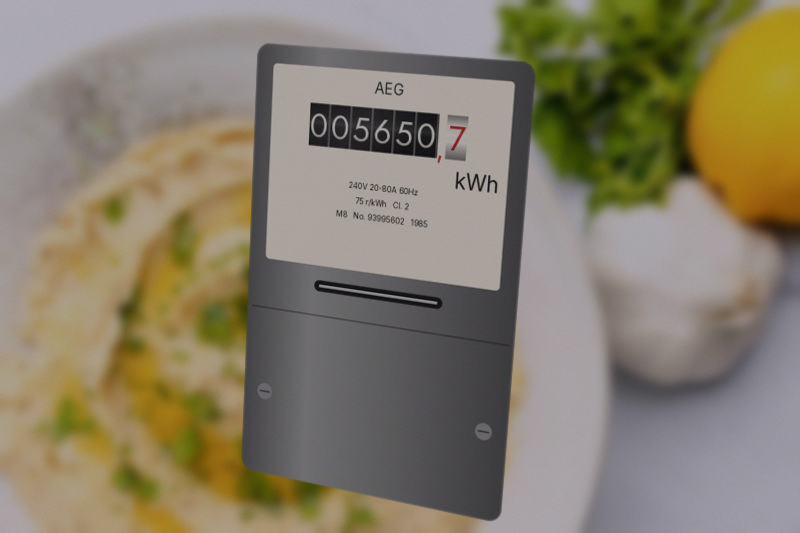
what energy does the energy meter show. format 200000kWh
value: 5650.7kWh
